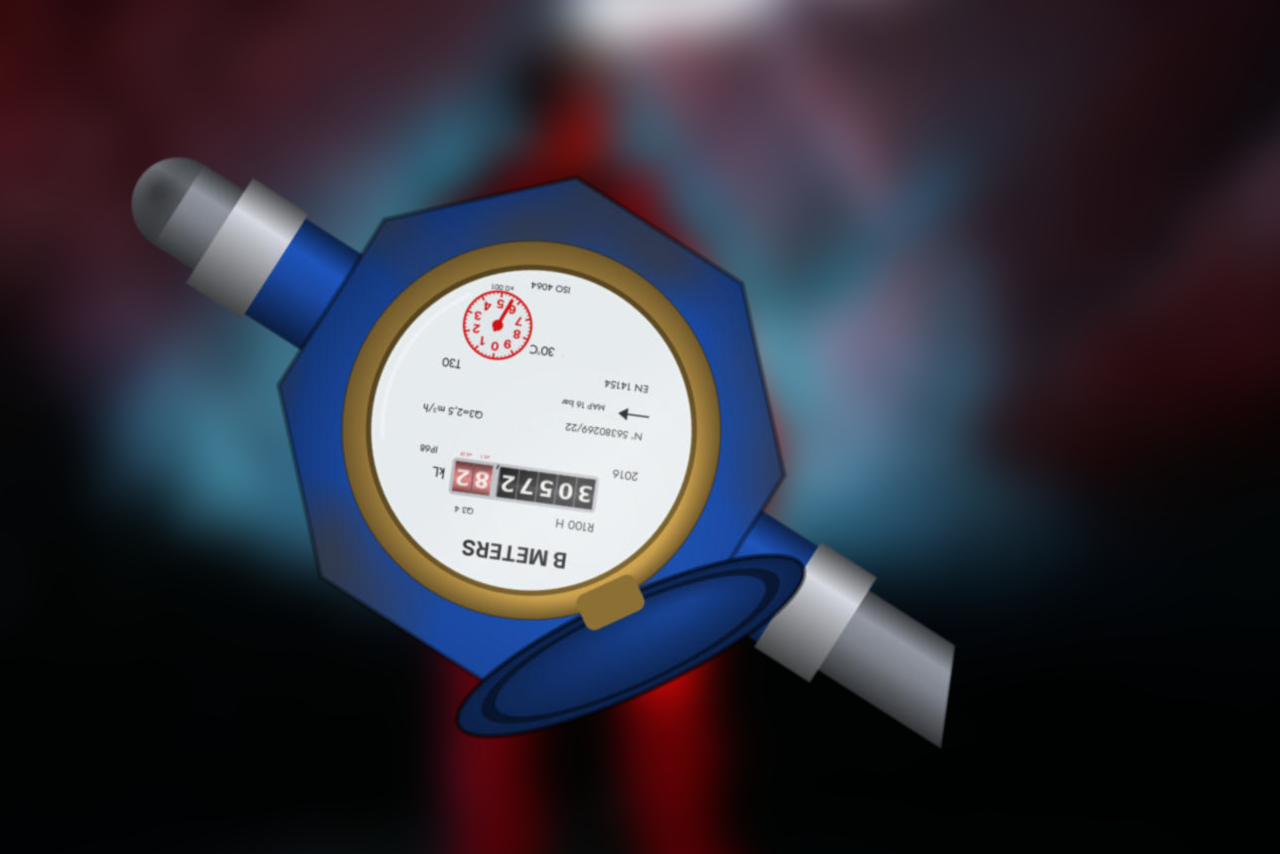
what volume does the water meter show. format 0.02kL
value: 30572.825kL
